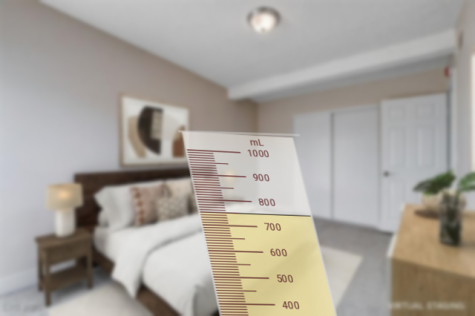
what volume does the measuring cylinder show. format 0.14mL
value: 750mL
